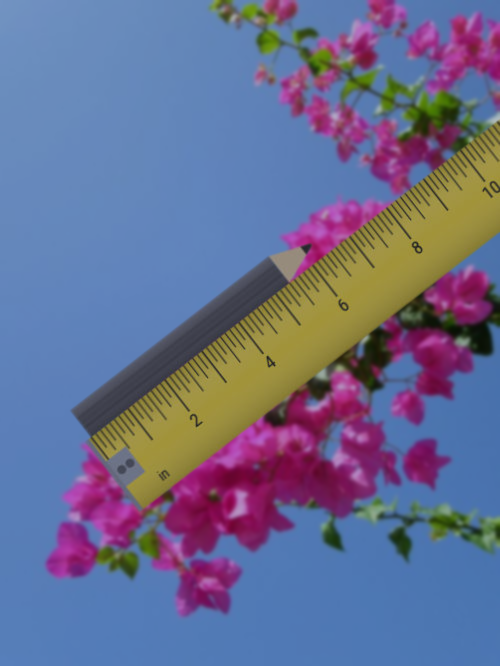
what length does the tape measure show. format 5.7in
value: 6.25in
